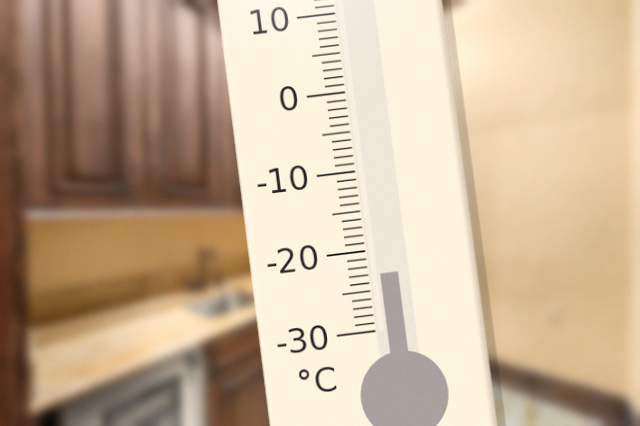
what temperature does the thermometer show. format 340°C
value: -23°C
